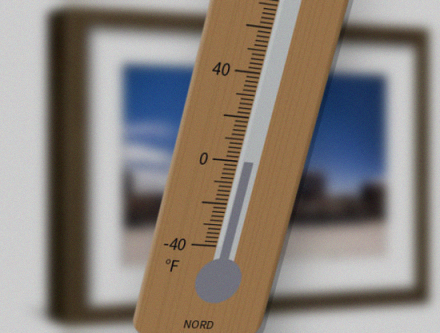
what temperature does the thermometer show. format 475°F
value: 0°F
